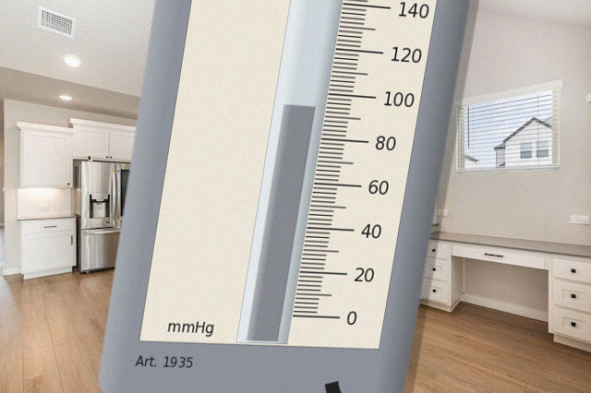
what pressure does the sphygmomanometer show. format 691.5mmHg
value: 94mmHg
